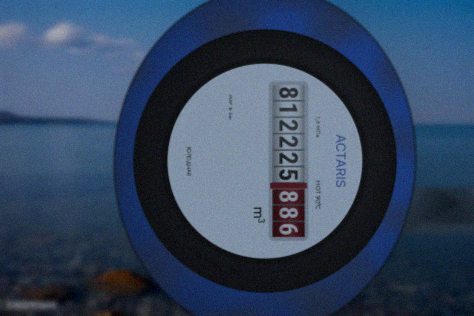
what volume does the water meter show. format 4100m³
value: 812225.886m³
